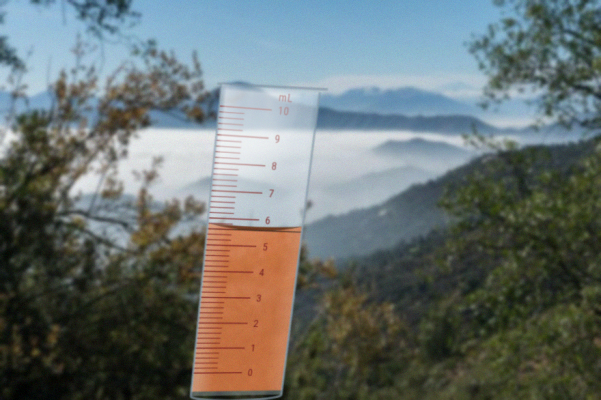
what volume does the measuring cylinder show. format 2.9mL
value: 5.6mL
